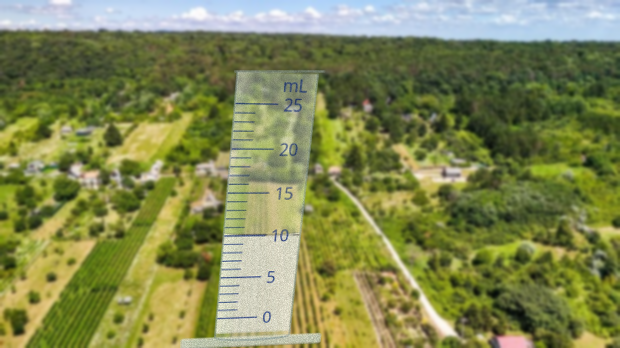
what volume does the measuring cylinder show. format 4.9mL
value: 10mL
